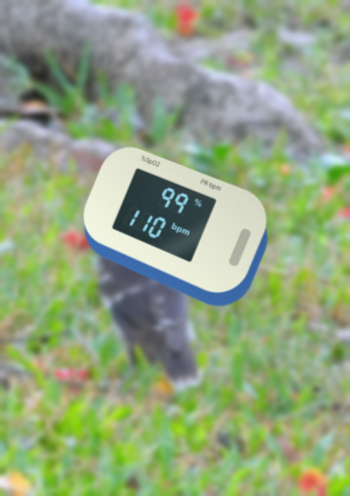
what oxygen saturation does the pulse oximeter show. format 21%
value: 99%
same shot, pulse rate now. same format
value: 110bpm
